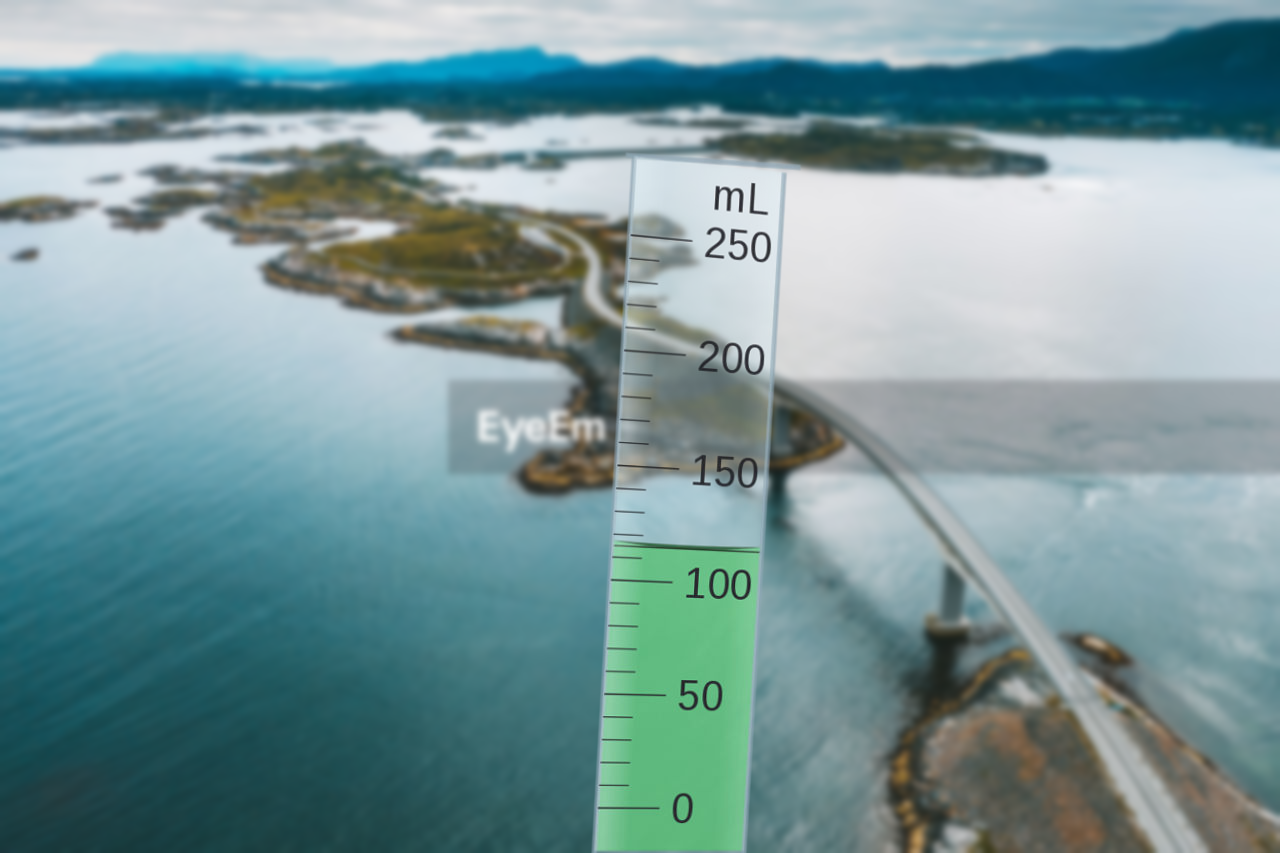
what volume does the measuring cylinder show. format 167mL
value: 115mL
